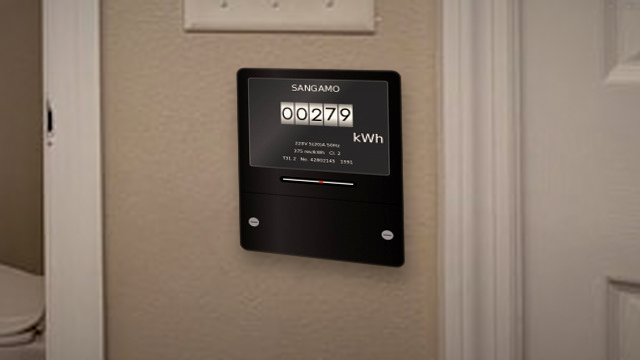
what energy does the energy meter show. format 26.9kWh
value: 279kWh
